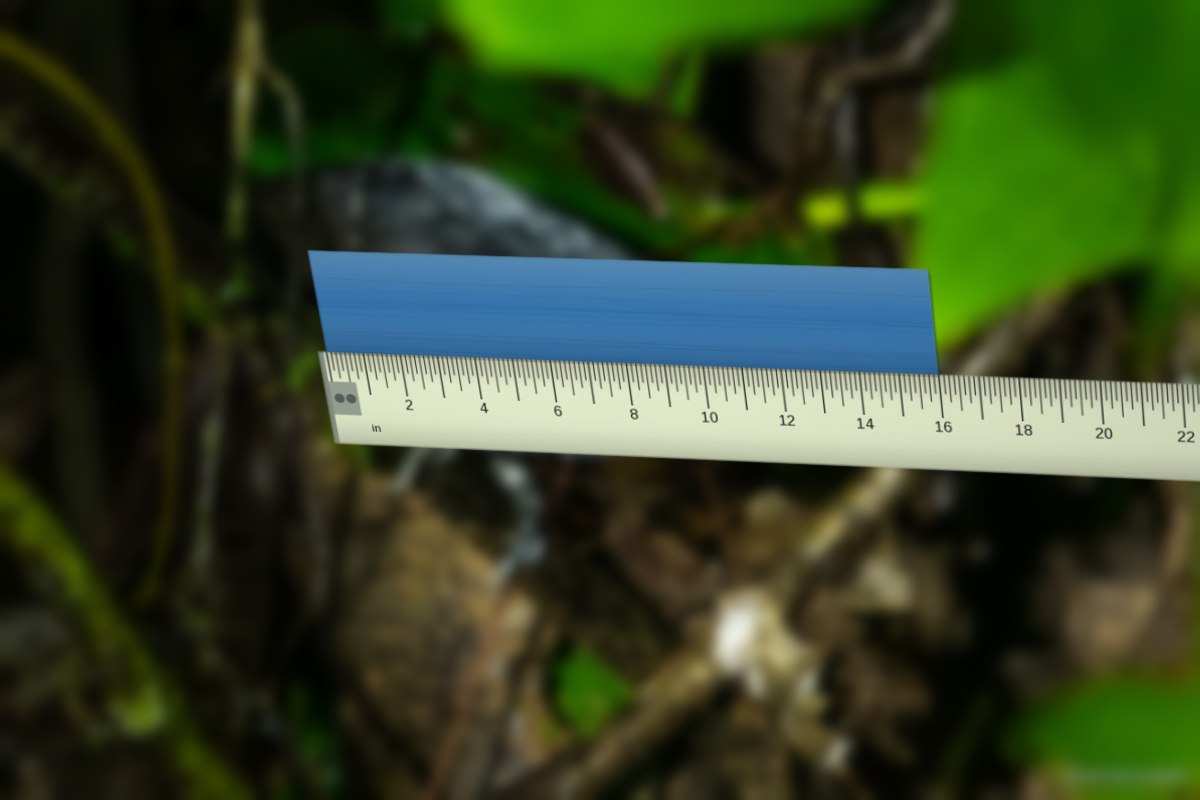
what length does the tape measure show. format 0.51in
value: 16in
